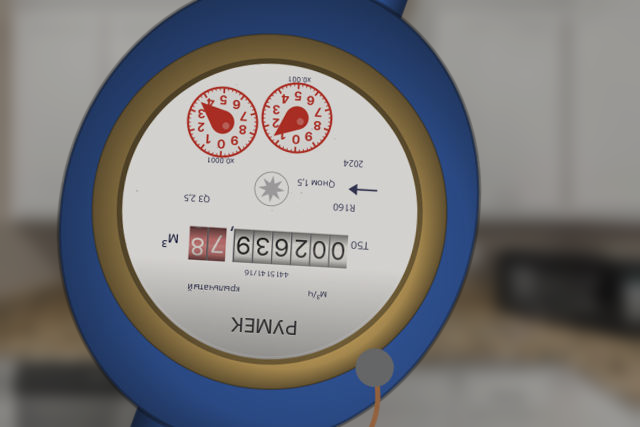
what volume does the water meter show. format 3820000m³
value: 2639.7813m³
